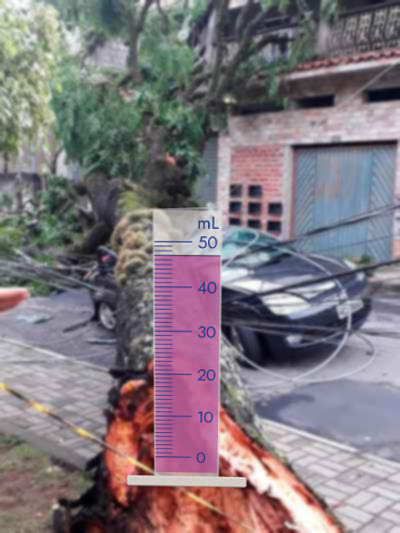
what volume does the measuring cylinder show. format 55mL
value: 47mL
